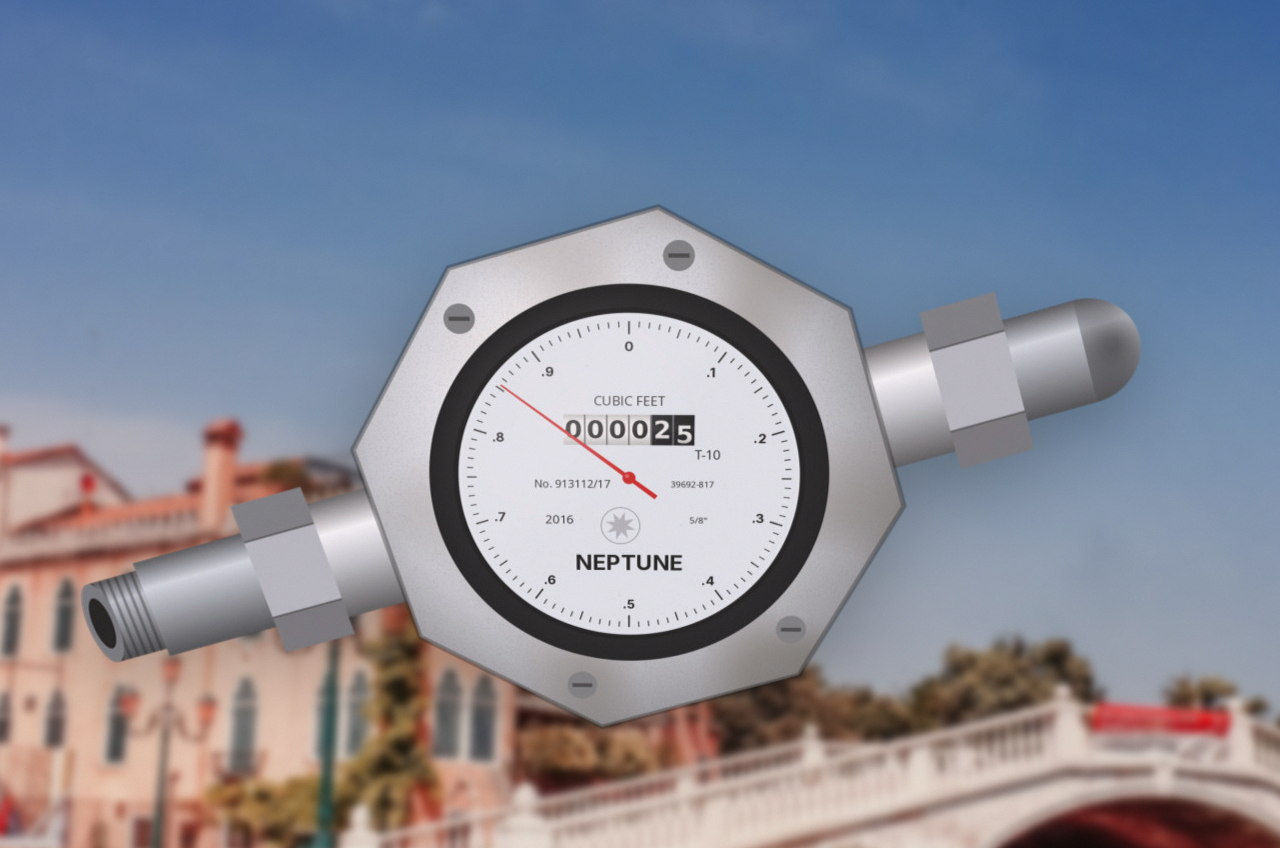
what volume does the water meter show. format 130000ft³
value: 24.85ft³
